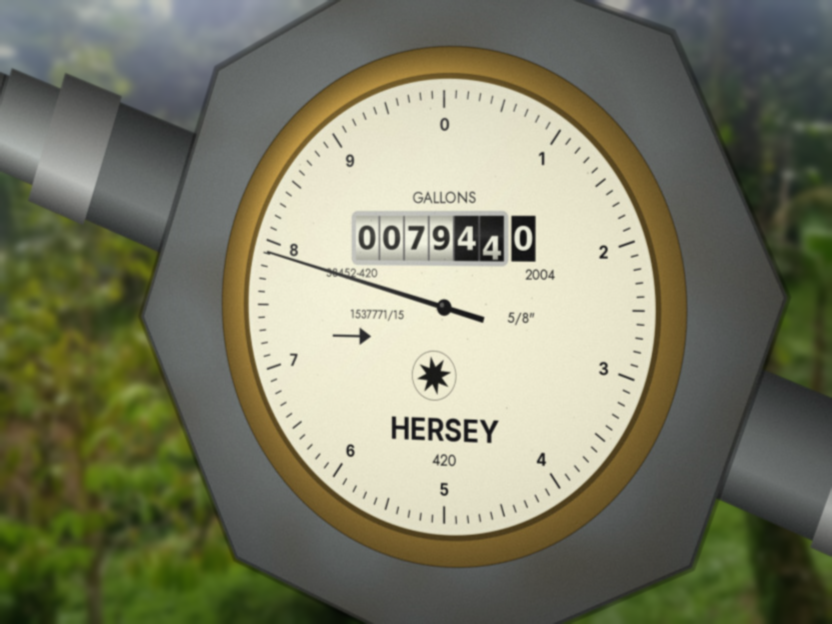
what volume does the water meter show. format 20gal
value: 79437.9gal
